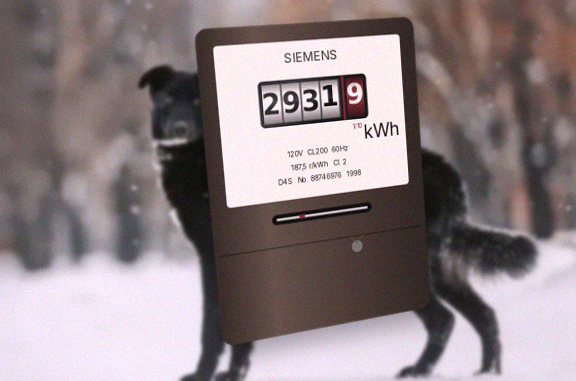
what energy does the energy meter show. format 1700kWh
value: 2931.9kWh
